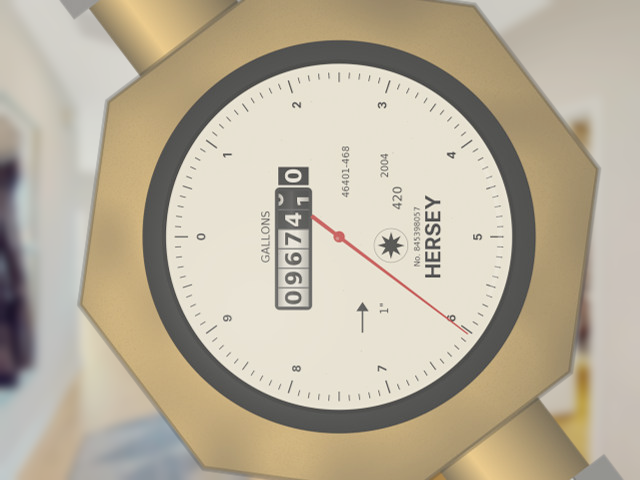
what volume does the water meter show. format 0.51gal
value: 967406.0gal
